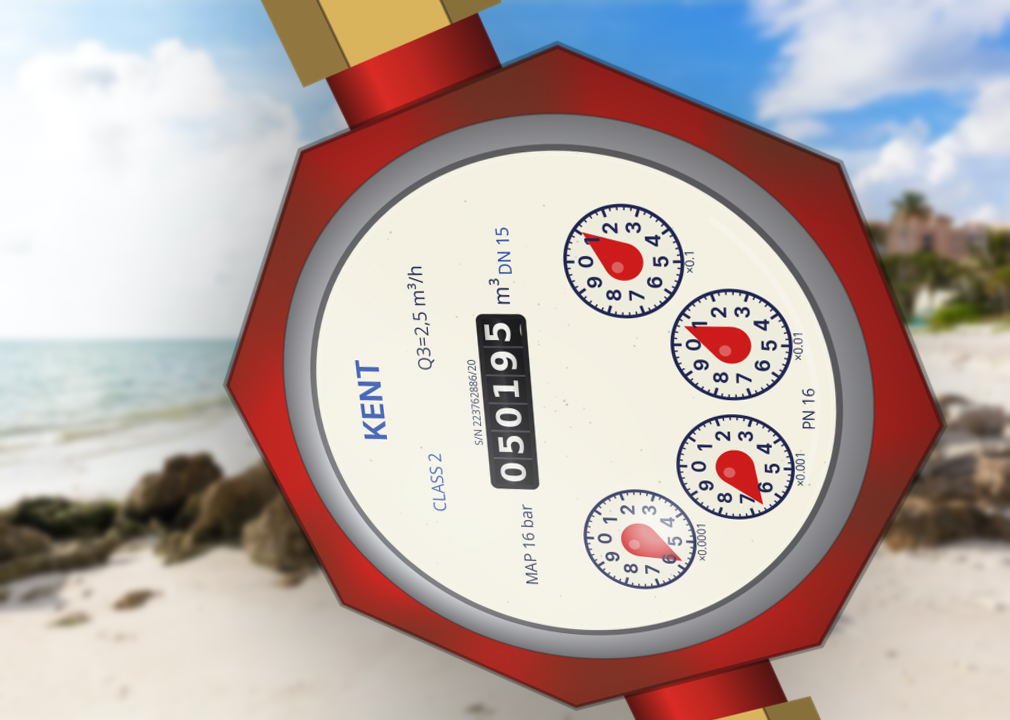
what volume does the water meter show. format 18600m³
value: 50195.1065m³
